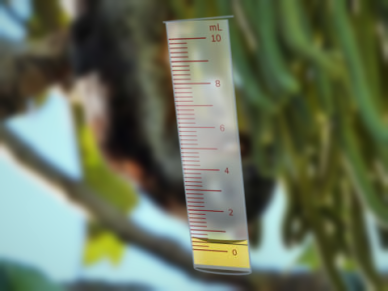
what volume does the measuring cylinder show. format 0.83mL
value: 0.4mL
